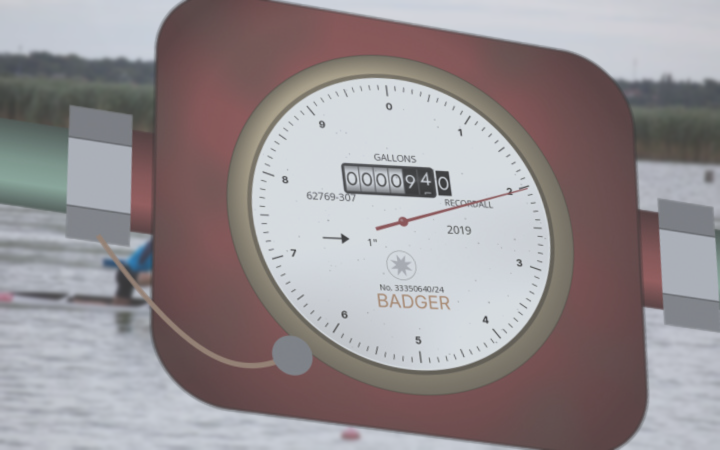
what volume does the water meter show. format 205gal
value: 942.0gal
